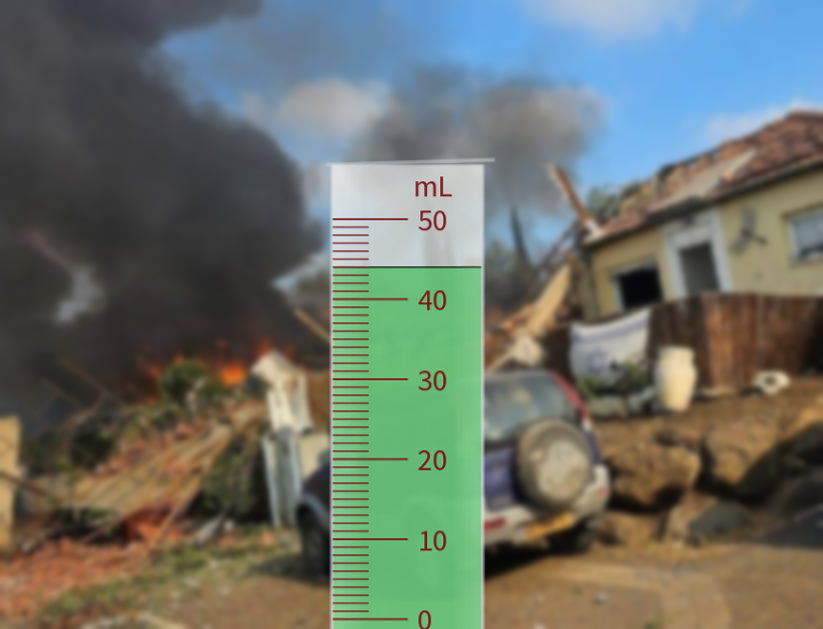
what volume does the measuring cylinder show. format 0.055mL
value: 44mL
